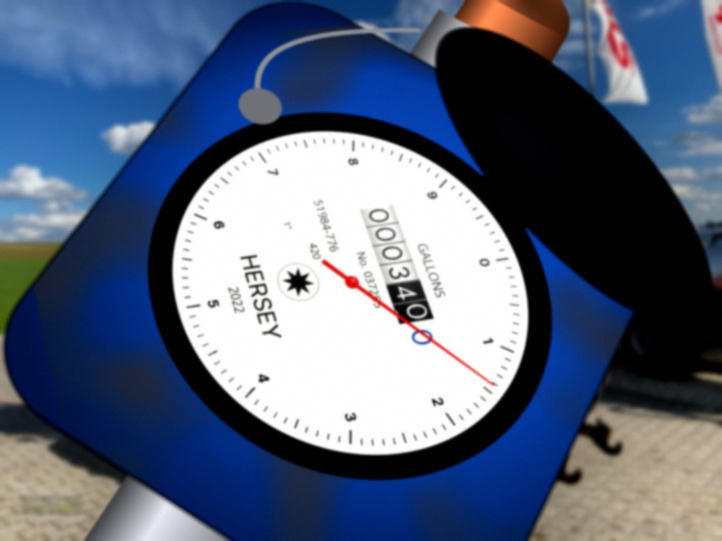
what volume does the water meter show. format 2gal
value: 3401.4gal
